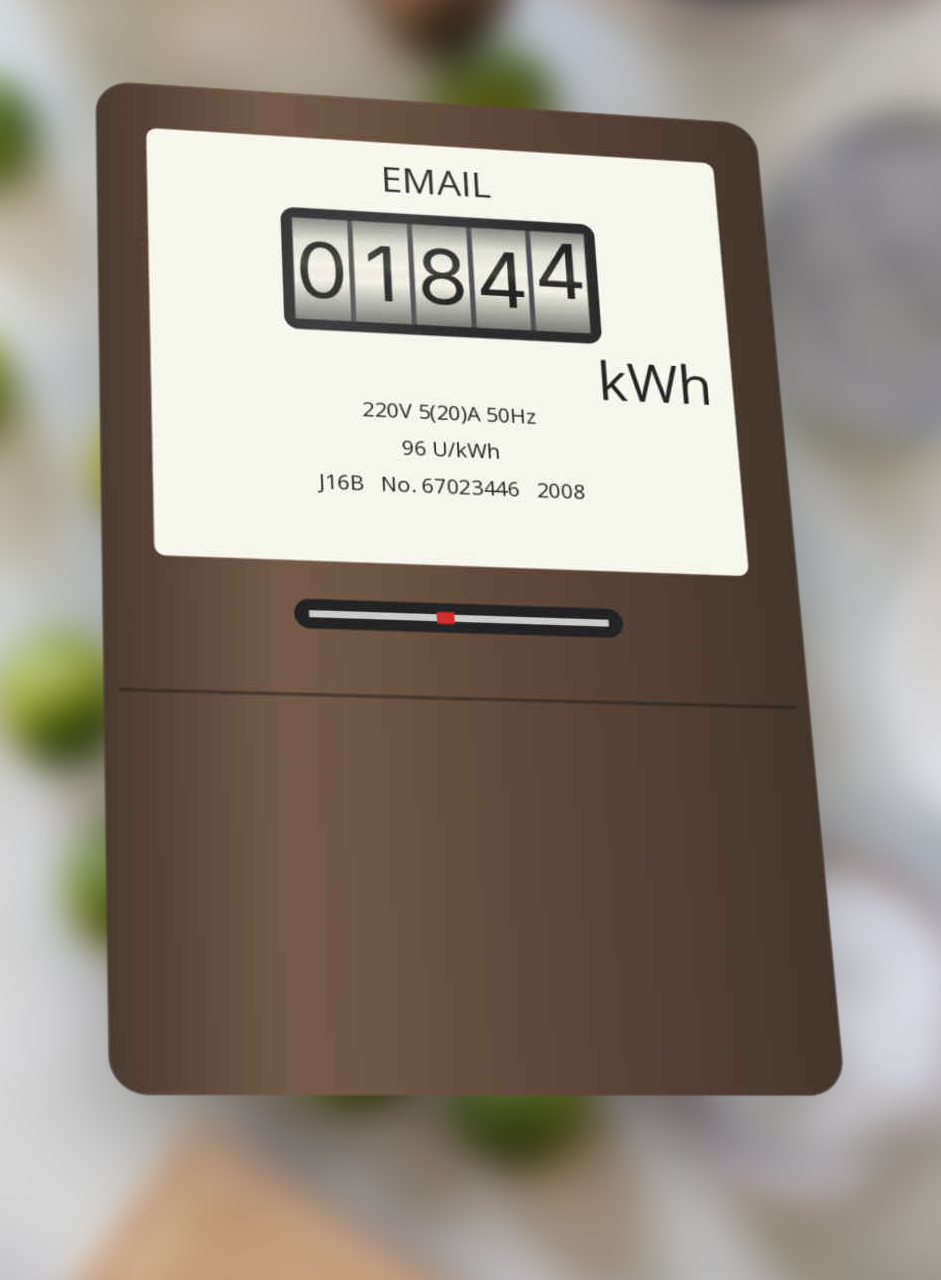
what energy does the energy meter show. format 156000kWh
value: 1844kWh
